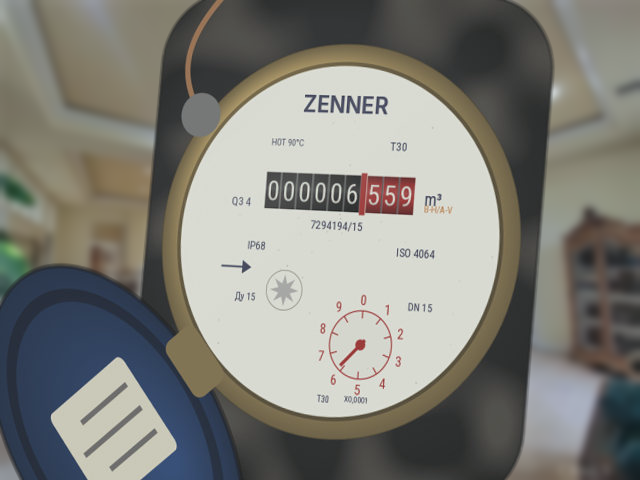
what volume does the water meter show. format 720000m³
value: 6.5596m³
